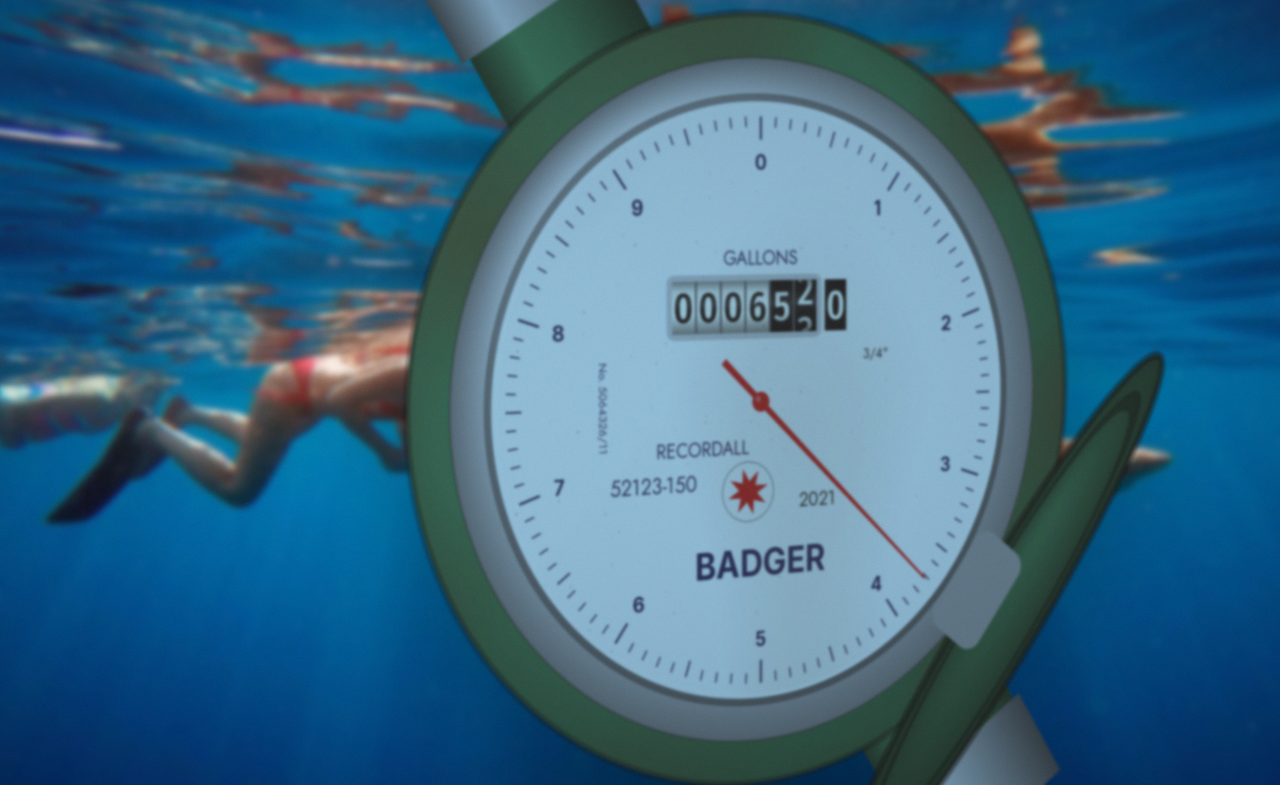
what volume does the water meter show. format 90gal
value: 6523.7gal
